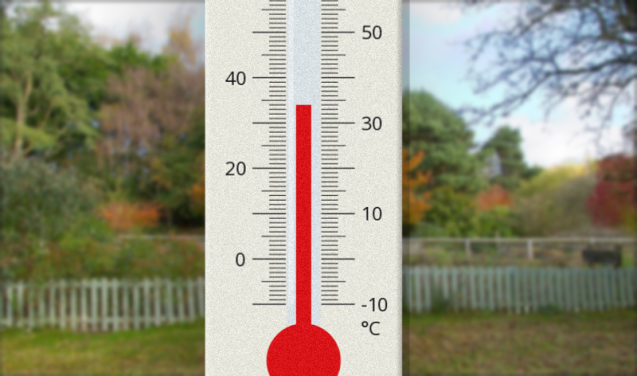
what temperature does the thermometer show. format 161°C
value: 34°C
